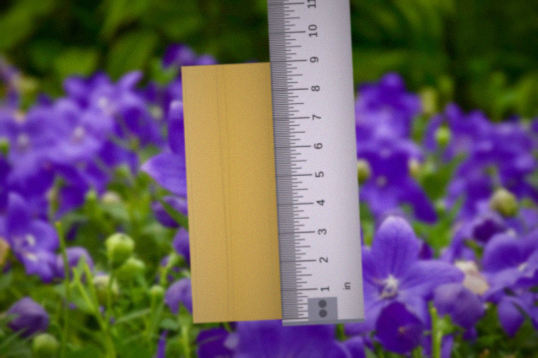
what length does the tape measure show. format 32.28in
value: 9in
